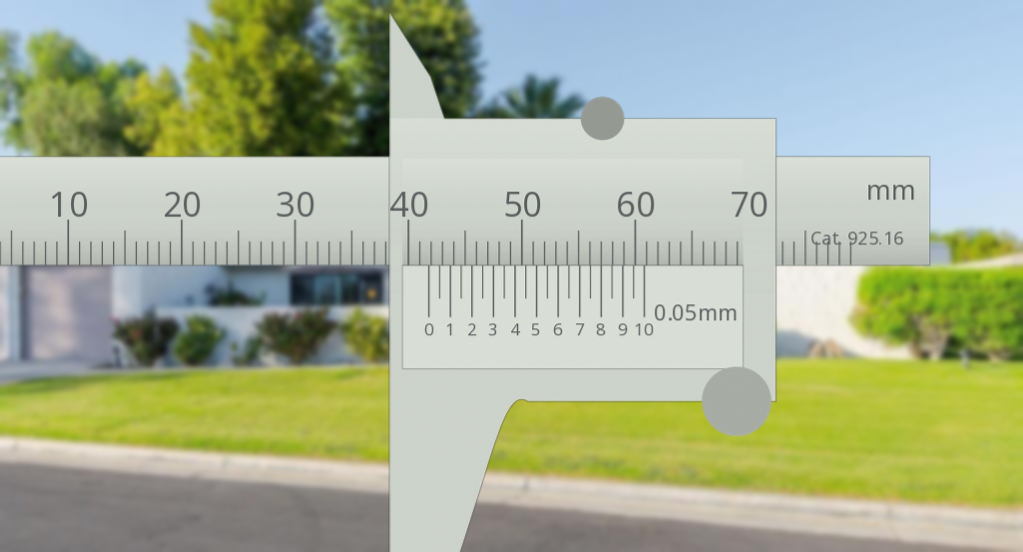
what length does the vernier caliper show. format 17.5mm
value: 41.8mm
